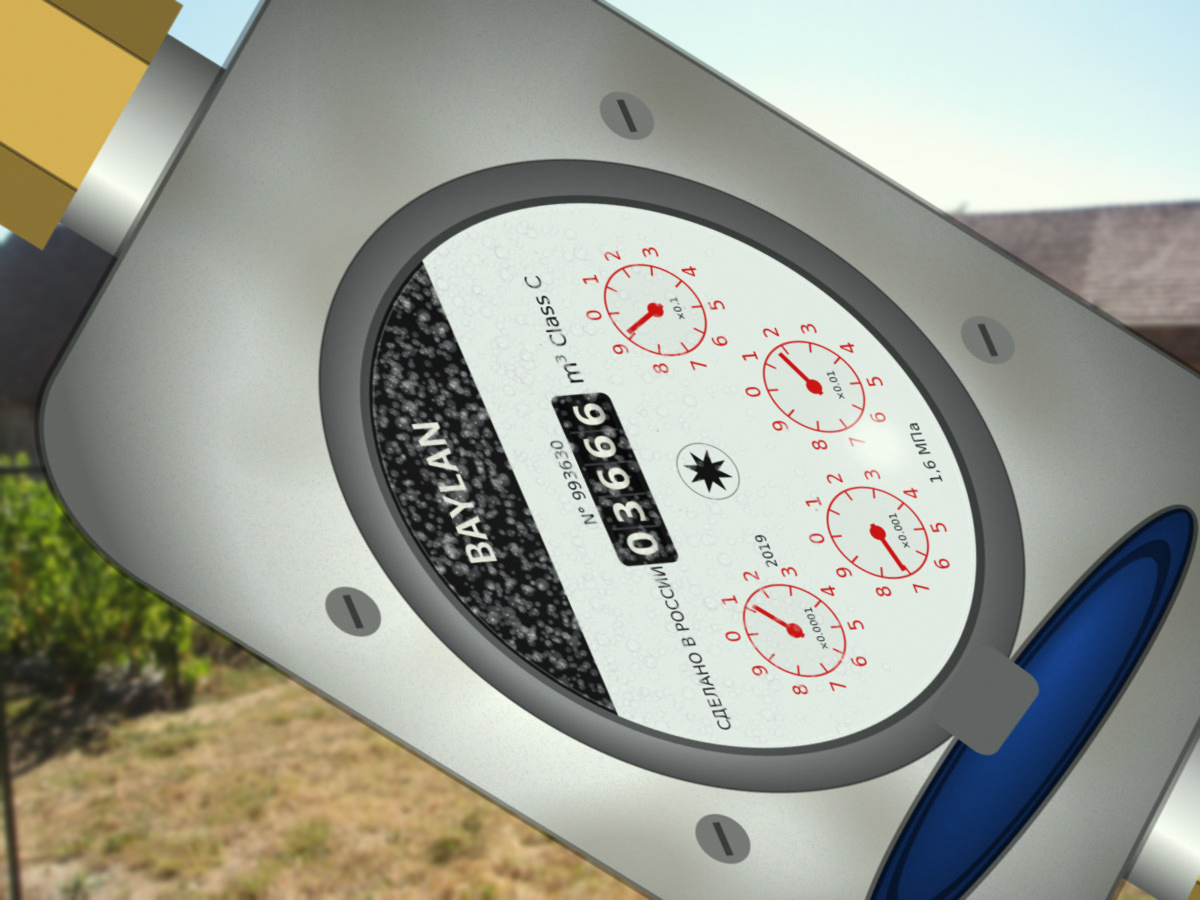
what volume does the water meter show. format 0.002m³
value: 3665.9171m³
